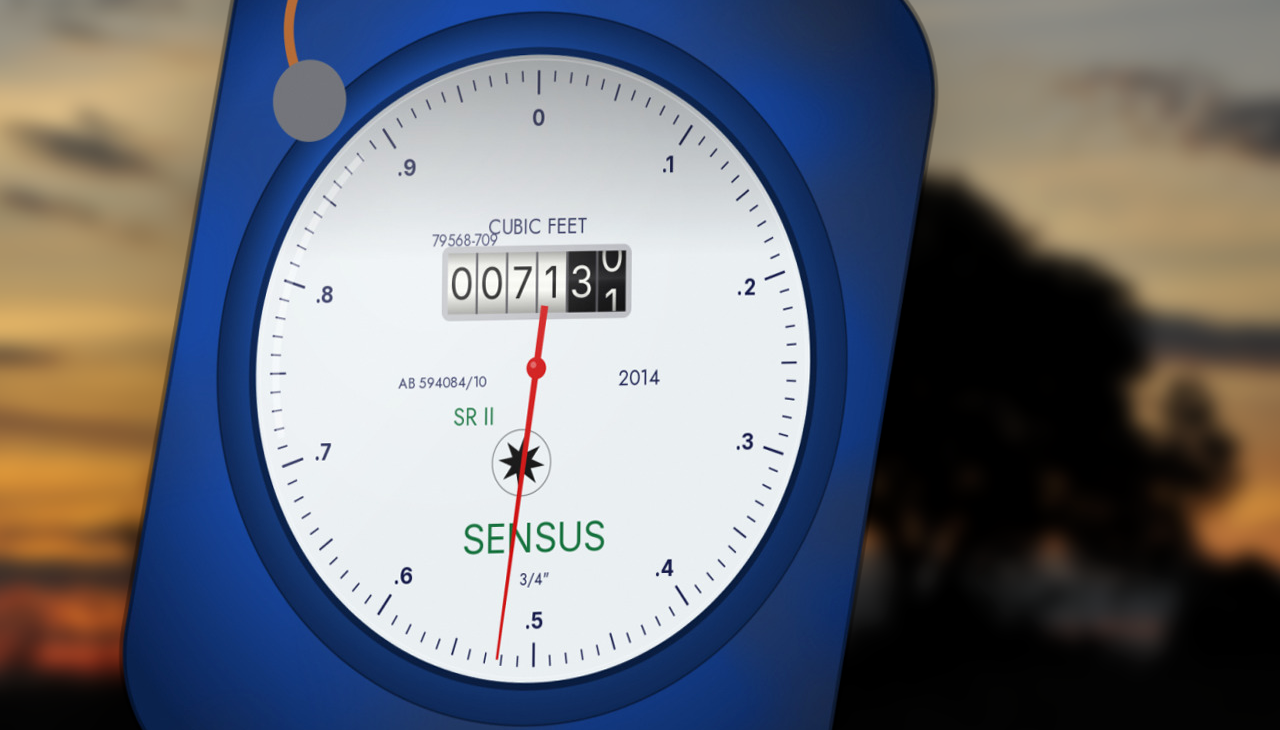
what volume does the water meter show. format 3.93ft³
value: 7130.52ft³
